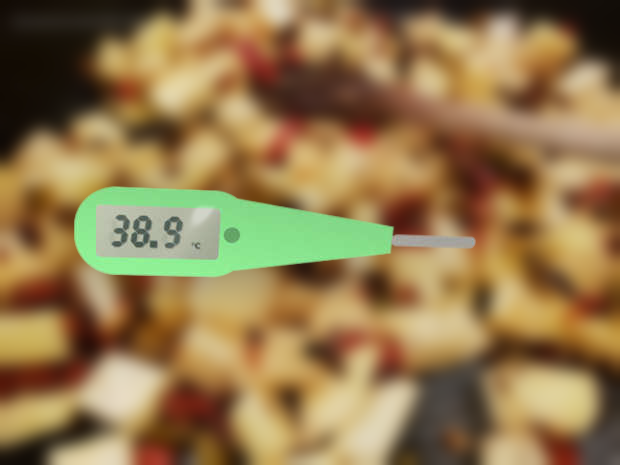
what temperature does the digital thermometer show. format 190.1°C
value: 38.9°C
